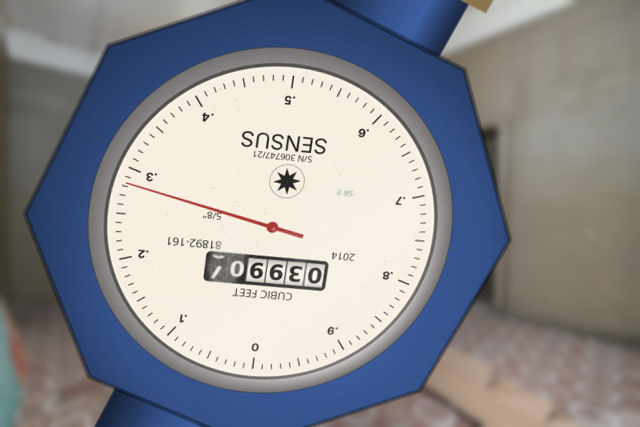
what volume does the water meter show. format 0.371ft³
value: 39907.28ft³
